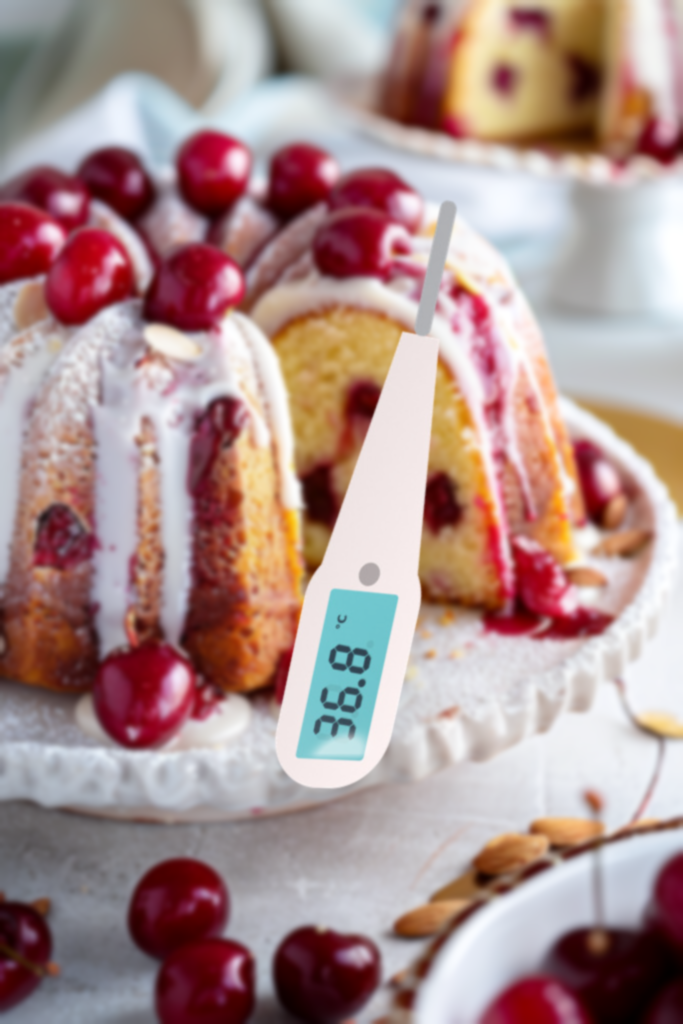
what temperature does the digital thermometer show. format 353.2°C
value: 36.8°C
